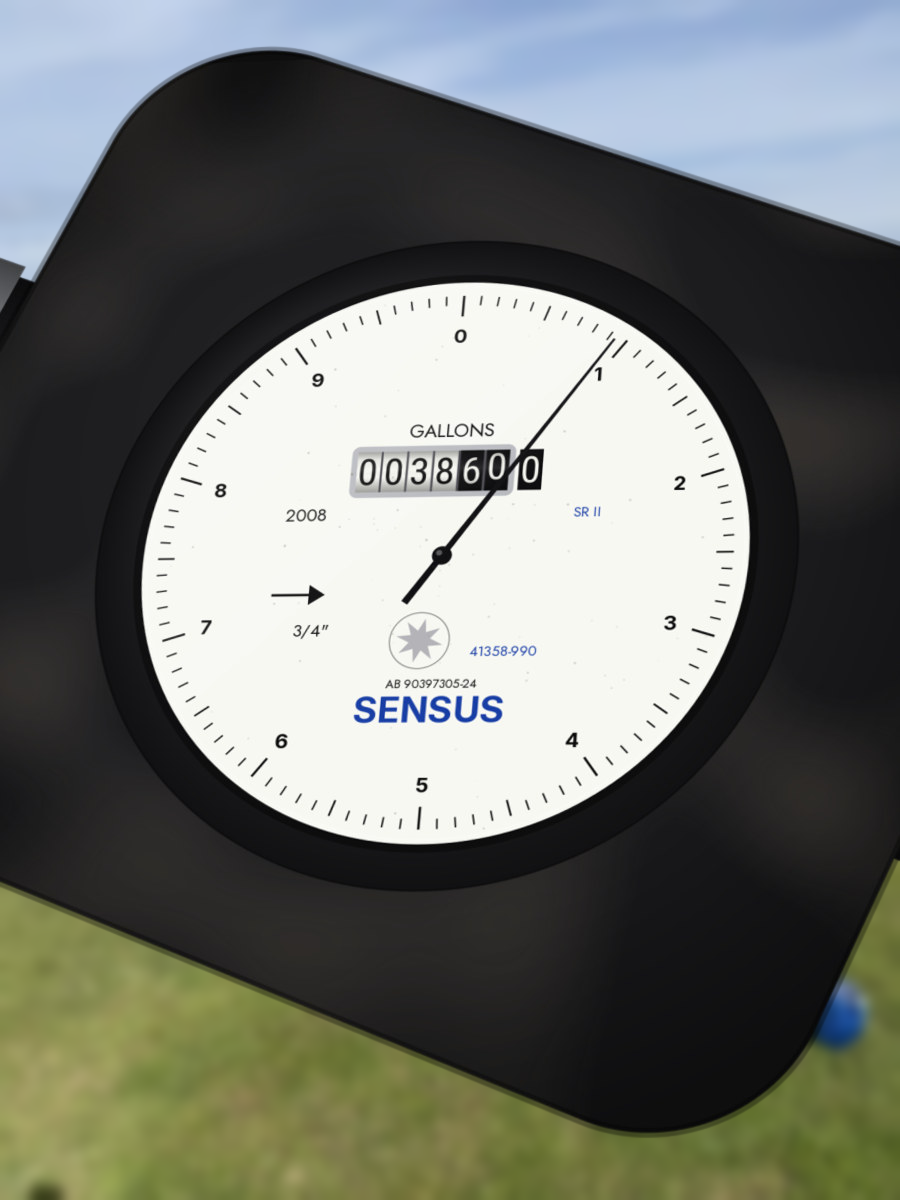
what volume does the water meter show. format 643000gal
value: 38600.9gal
